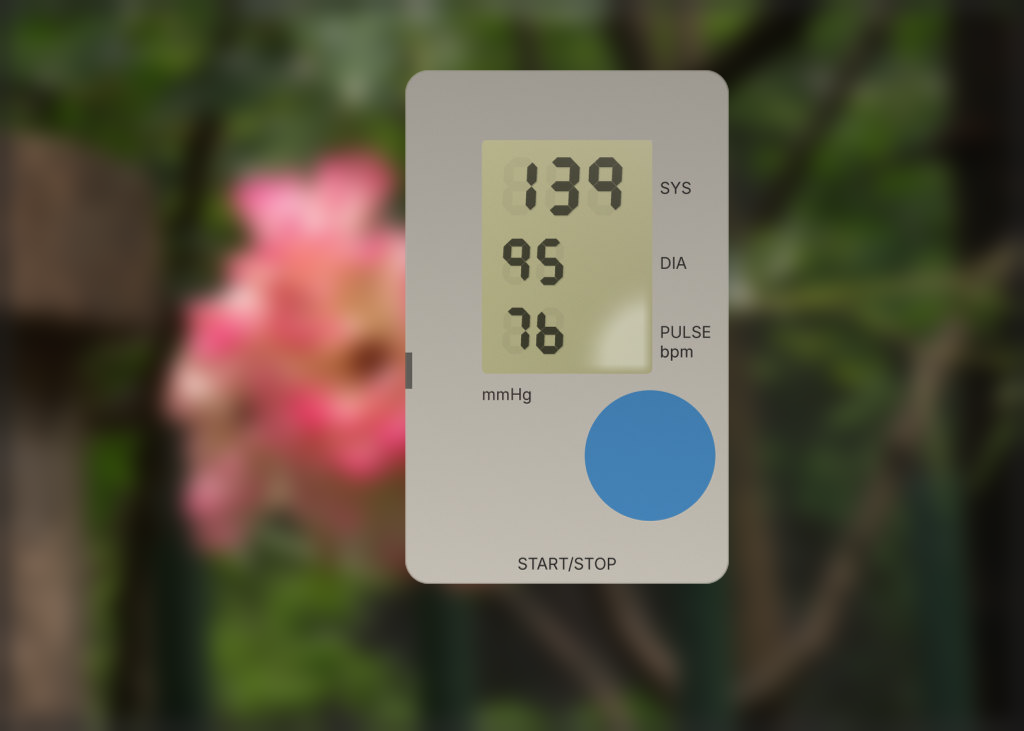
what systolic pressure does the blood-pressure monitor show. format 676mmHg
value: 139mmHg
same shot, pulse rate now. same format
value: 76bpm
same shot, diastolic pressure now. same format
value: 95mmHg
